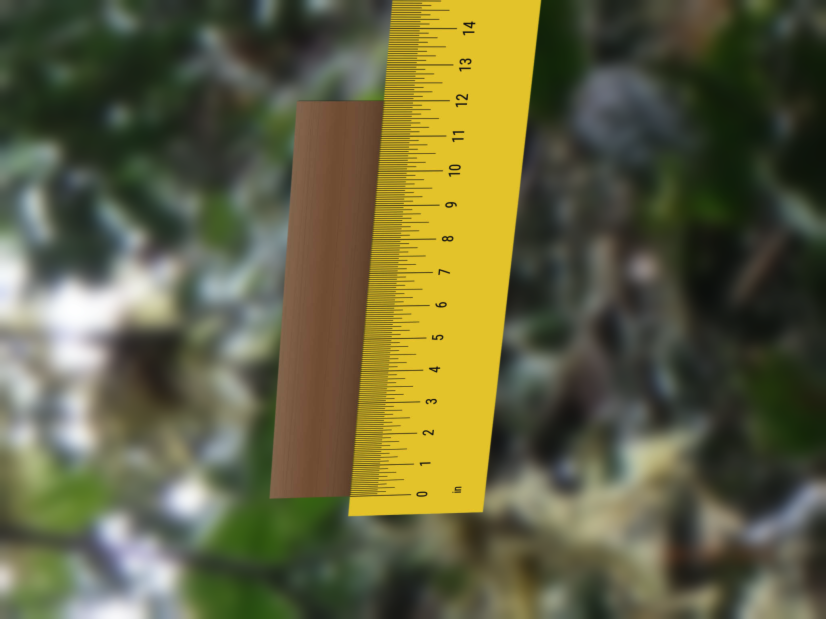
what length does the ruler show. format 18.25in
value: 12in
